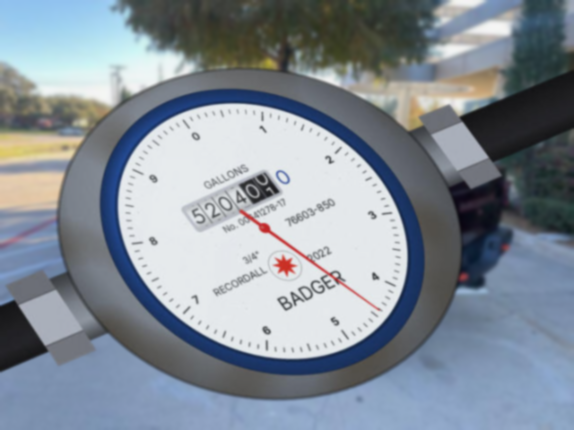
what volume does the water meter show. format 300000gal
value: 5204004.4gal
